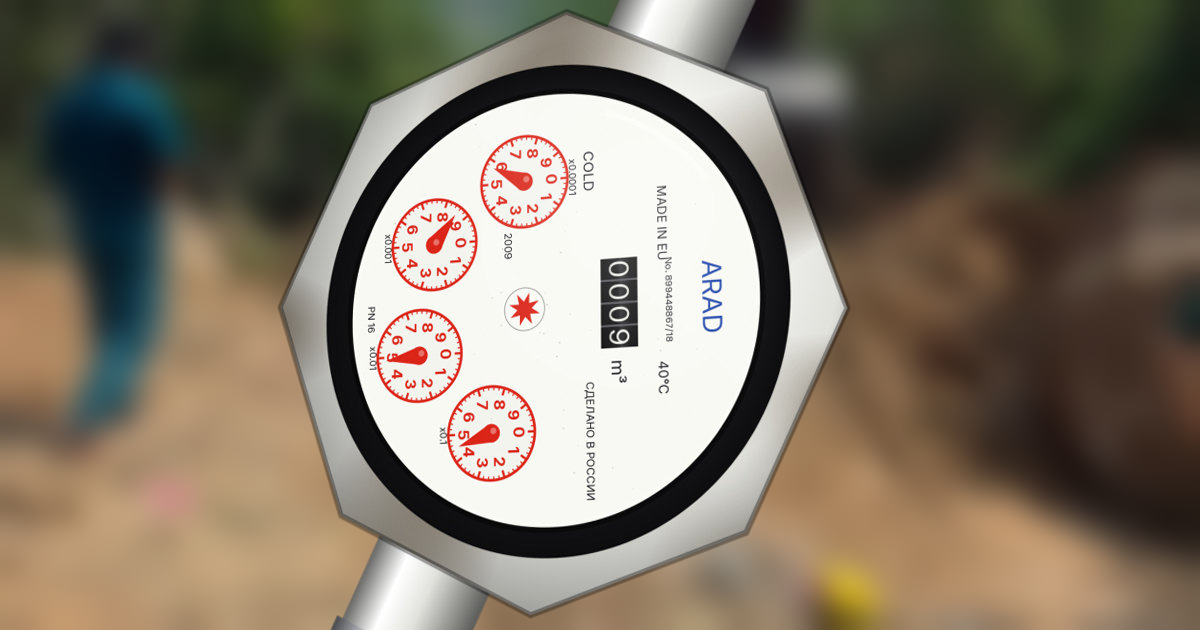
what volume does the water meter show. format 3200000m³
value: 9.4485m³
